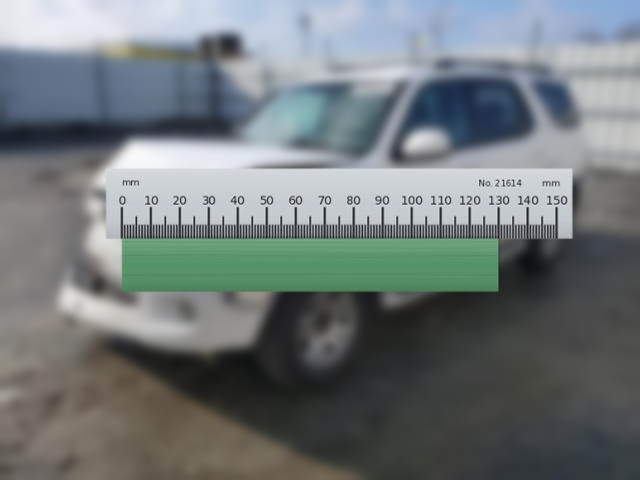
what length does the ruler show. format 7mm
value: 130mm
